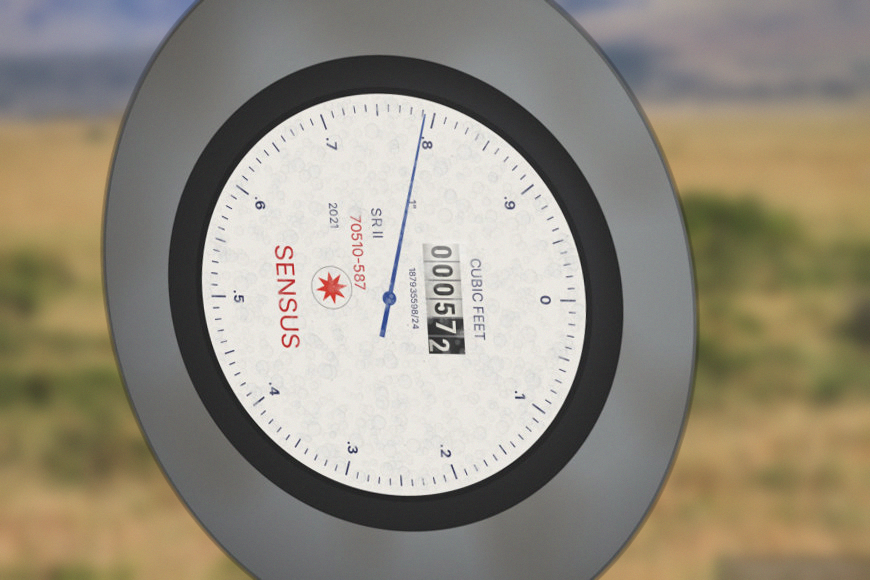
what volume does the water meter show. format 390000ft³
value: 571.79ft³
